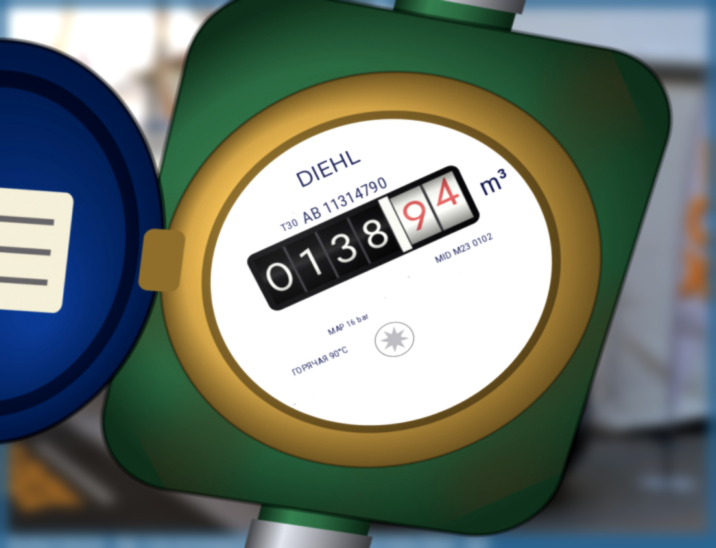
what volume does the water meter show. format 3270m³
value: 138.94m³
